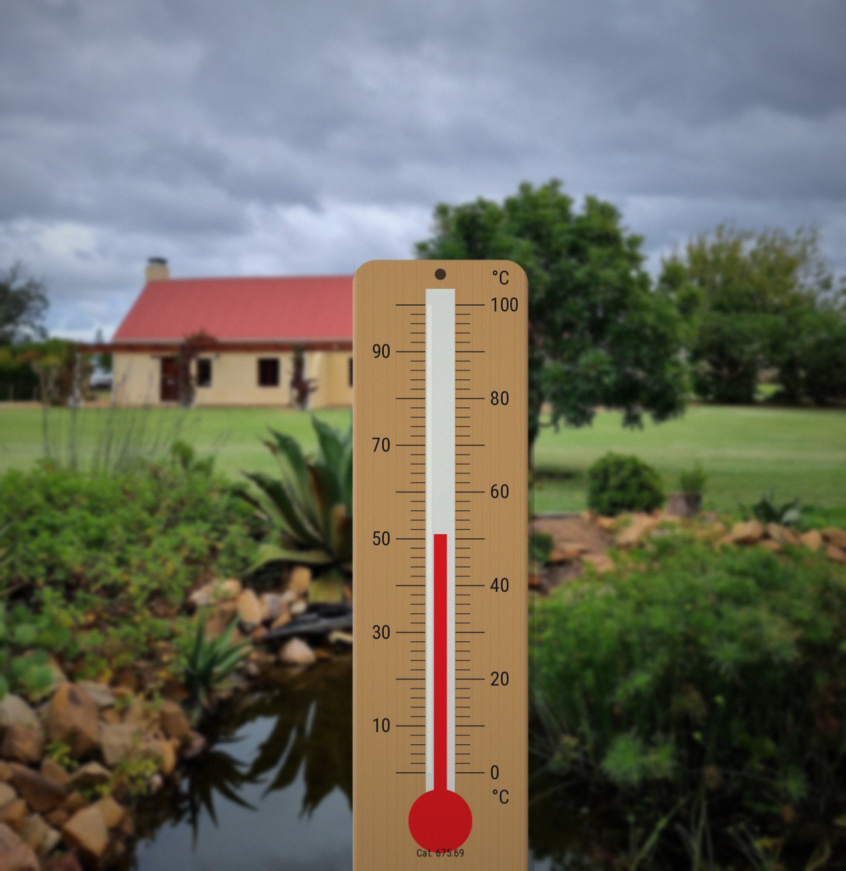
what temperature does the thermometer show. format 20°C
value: 51°C
